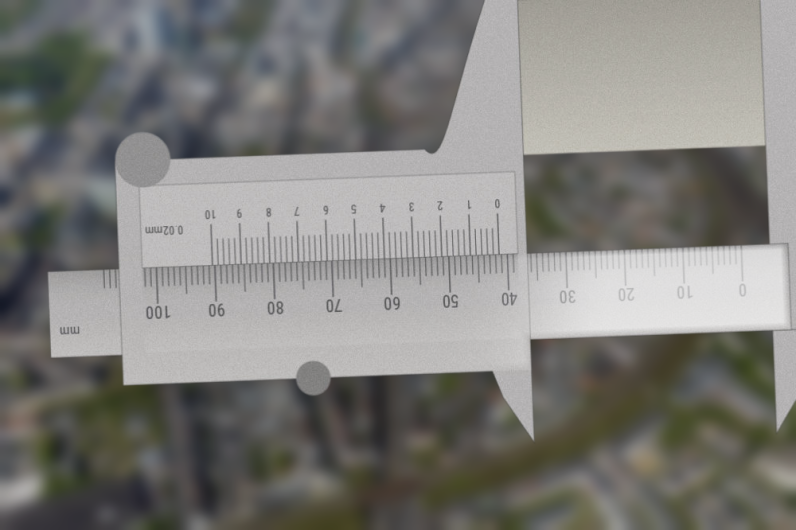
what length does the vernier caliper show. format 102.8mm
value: 41.4mm
